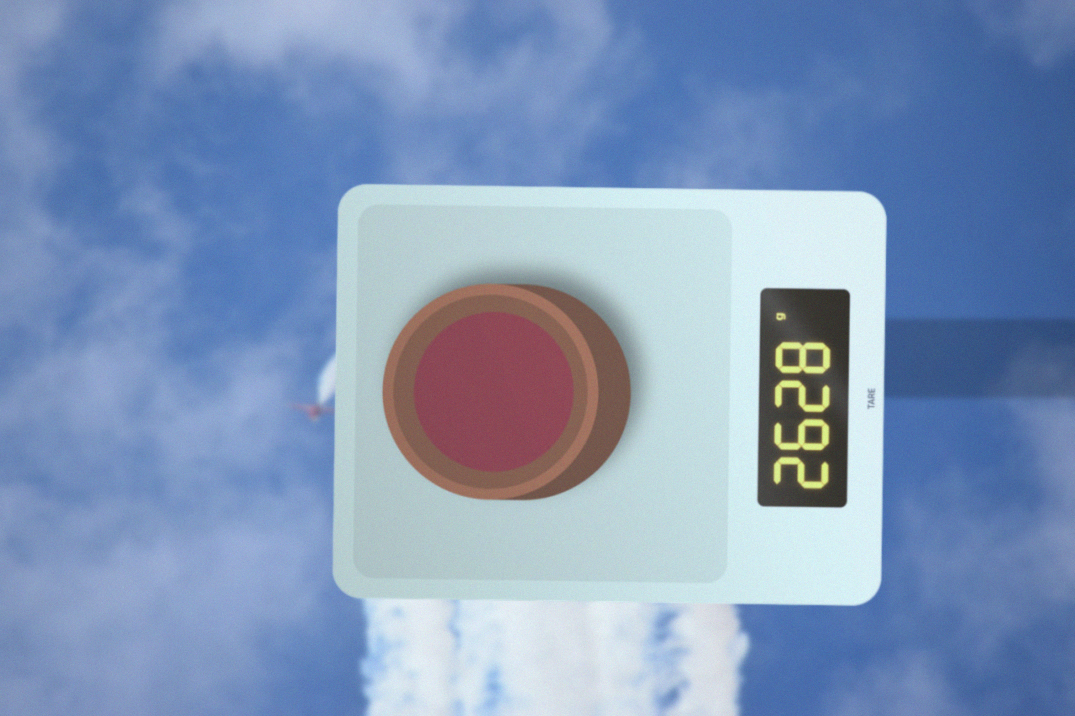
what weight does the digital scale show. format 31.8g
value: 2628g
